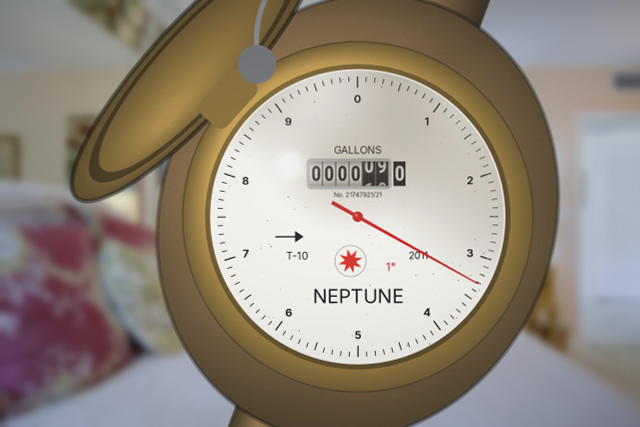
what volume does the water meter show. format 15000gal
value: 93.3gal
